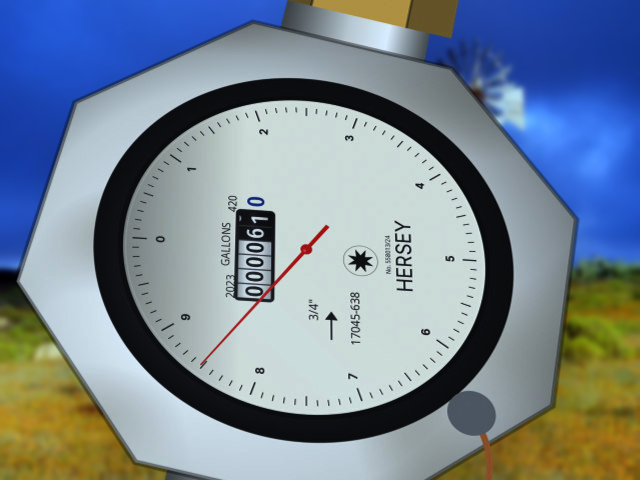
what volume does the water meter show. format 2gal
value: 608.5gal
